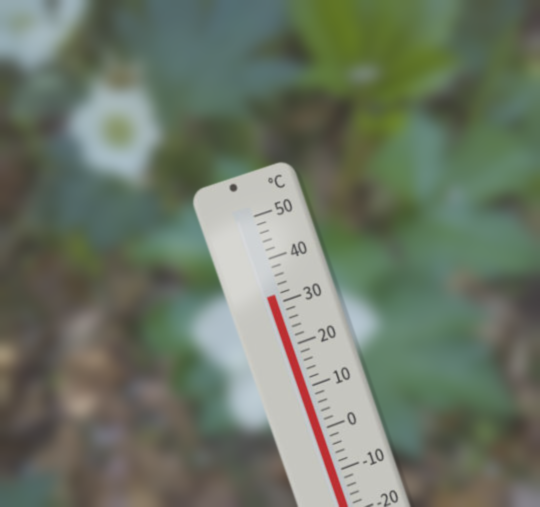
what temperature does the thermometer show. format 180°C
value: 32°C
